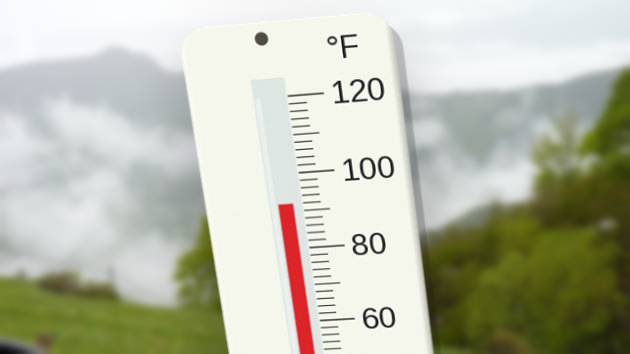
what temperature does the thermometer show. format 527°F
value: 92°F
